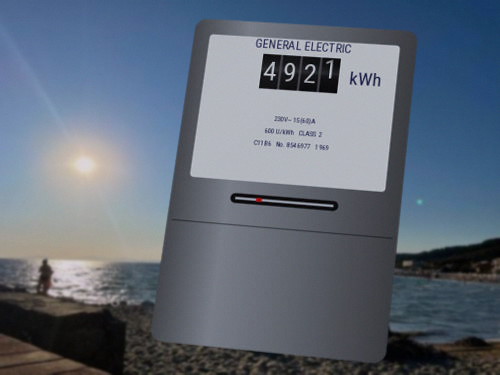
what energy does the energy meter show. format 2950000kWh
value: 4921kWh
